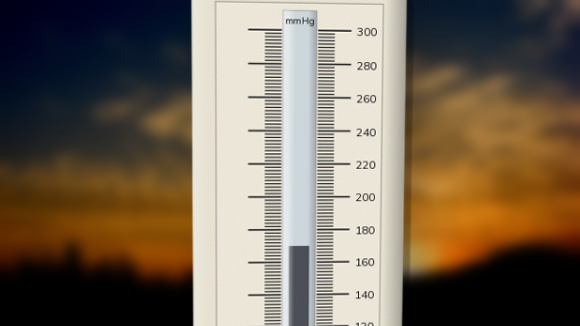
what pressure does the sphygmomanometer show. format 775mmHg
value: 170mmHg
